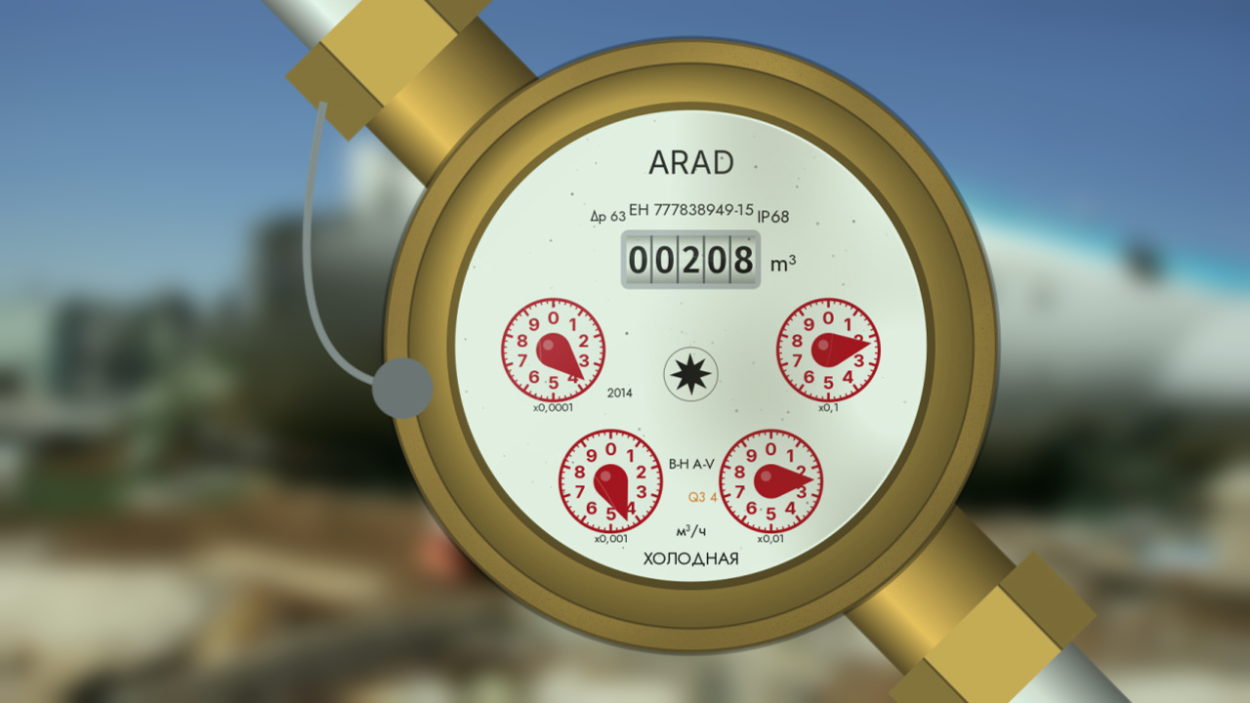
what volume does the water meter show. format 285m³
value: 208.2243m³
